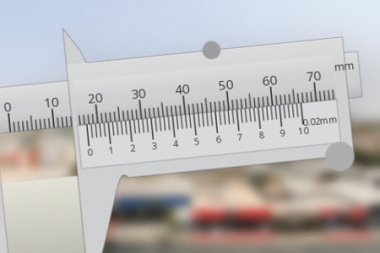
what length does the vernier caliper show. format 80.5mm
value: 17.5mm
